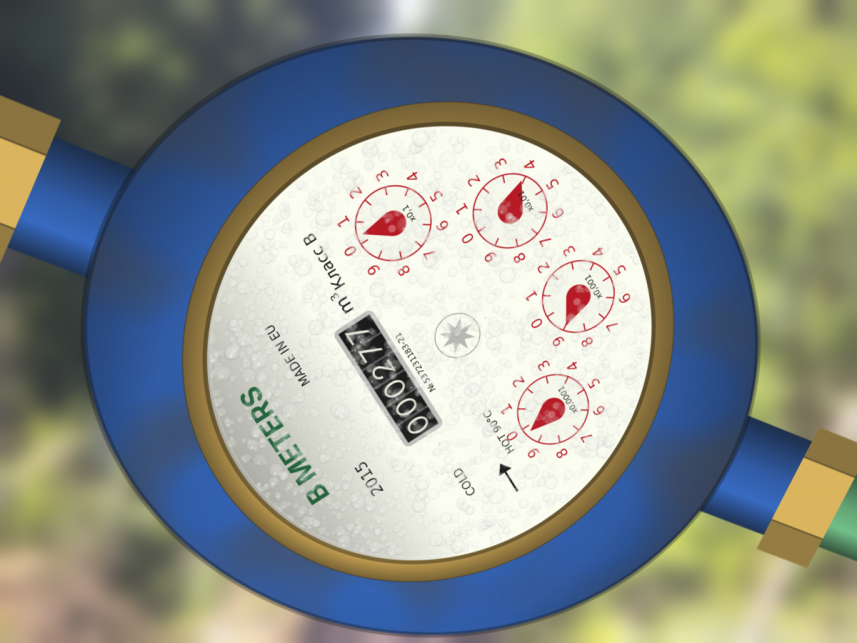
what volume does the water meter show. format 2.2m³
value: 277.0389m³
